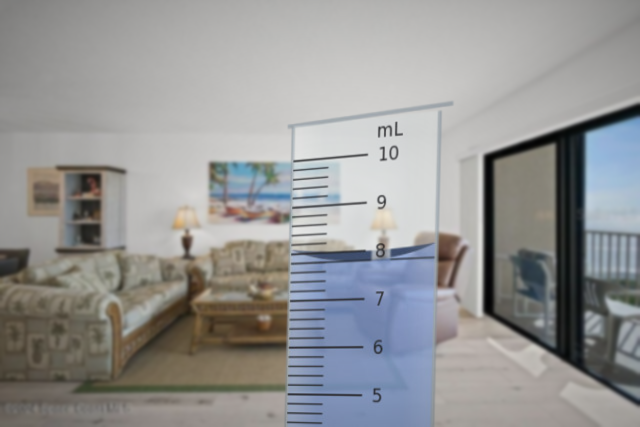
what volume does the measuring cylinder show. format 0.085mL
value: 7.8mL
